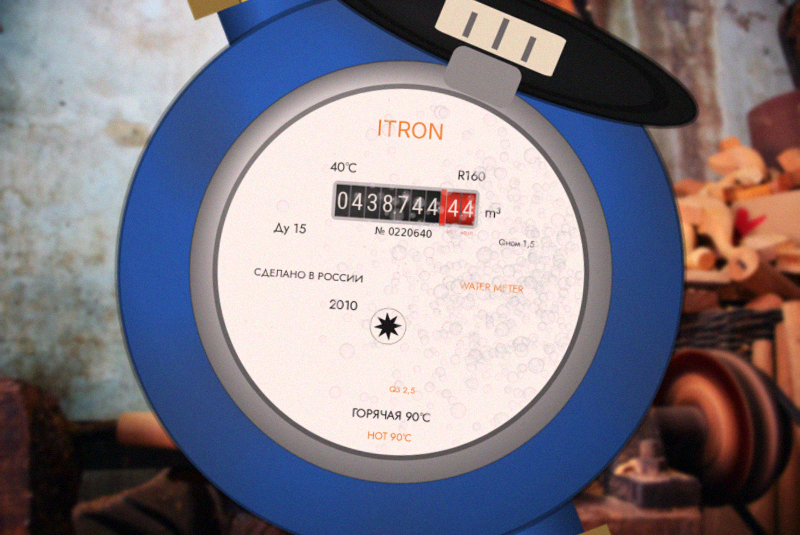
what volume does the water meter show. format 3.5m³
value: 438744.44m³
